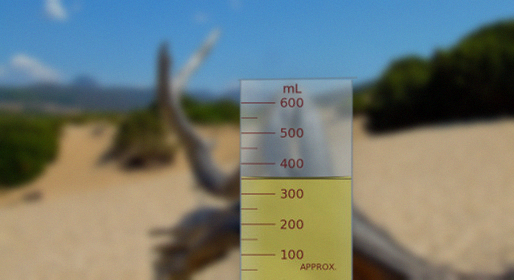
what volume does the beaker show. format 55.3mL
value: 350mL
